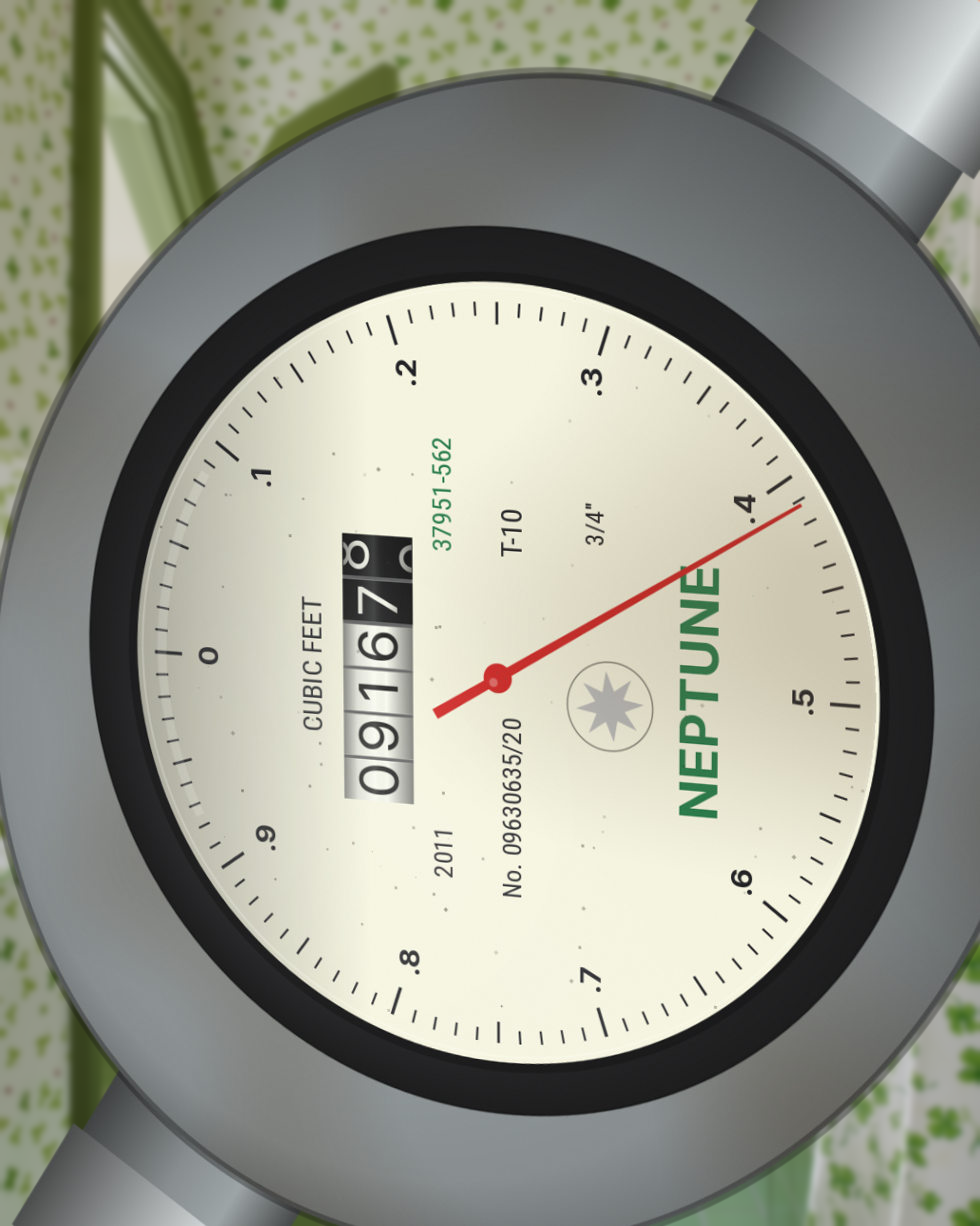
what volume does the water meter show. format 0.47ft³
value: 91678.41ft³
